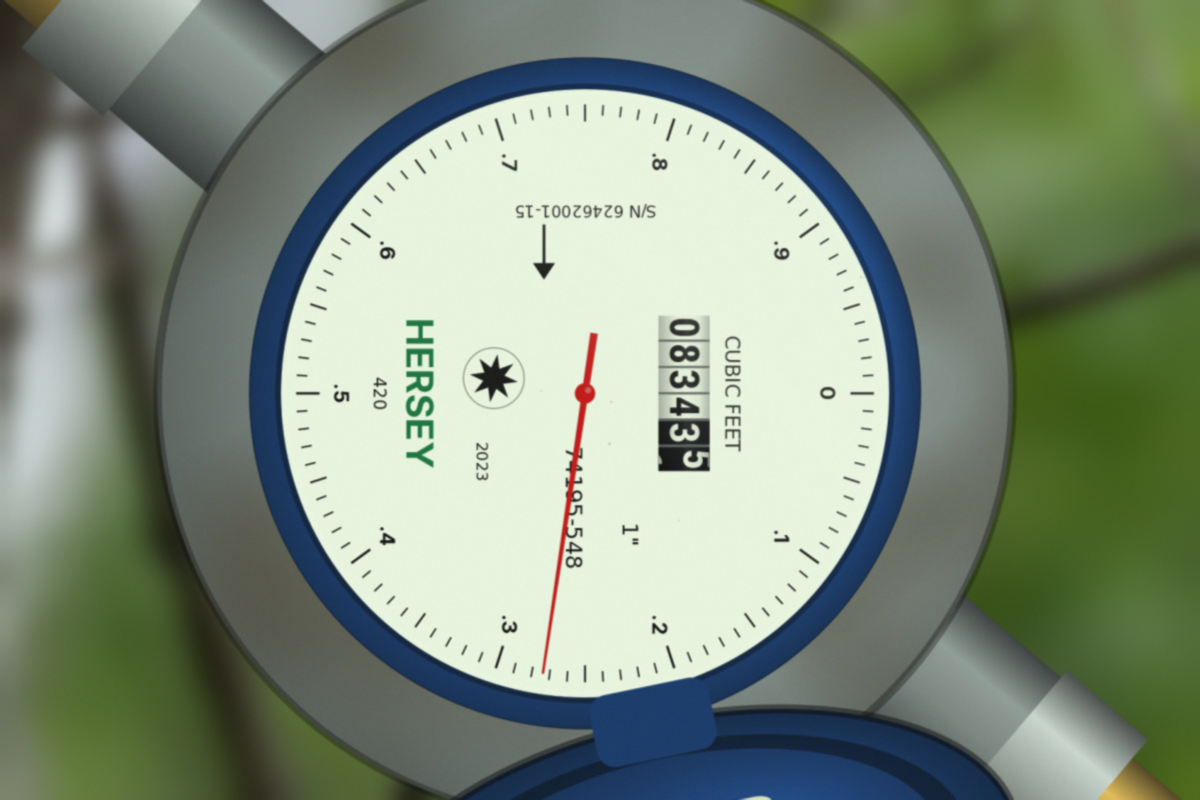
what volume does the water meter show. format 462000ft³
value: 83435.27ft³
